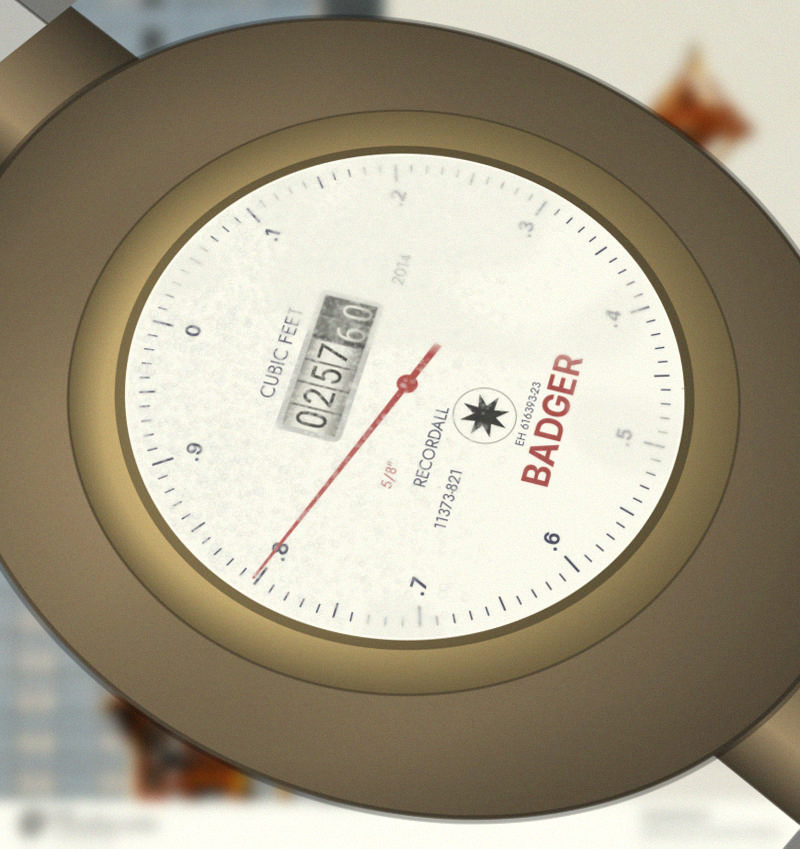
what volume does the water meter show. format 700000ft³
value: 25759.80ft³
